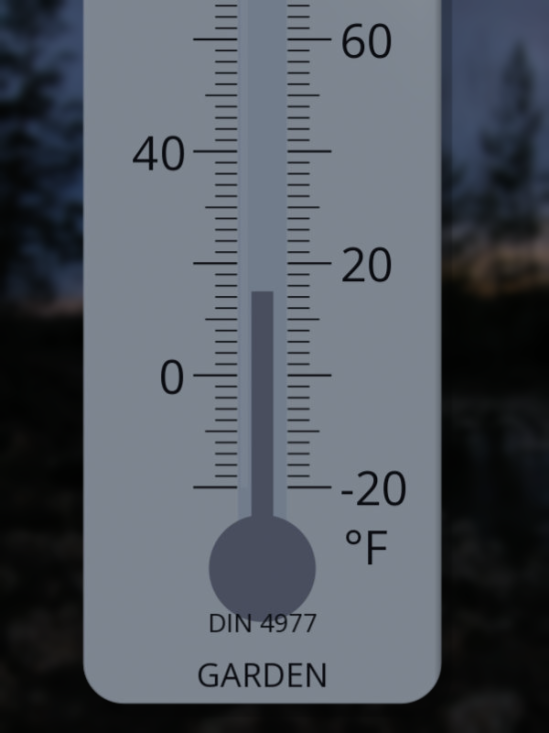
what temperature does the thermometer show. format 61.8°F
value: 15°F
